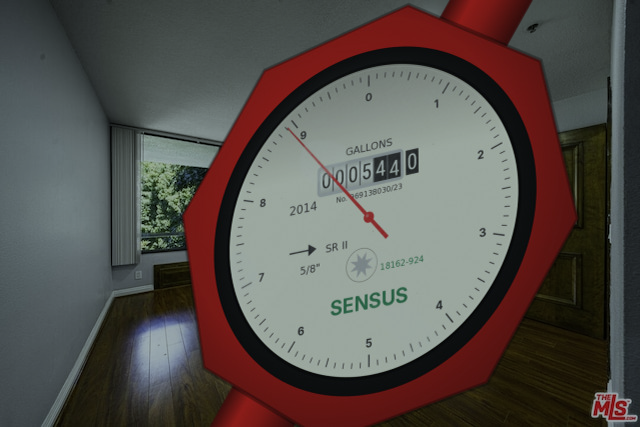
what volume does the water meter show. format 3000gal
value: 5438.9gal
